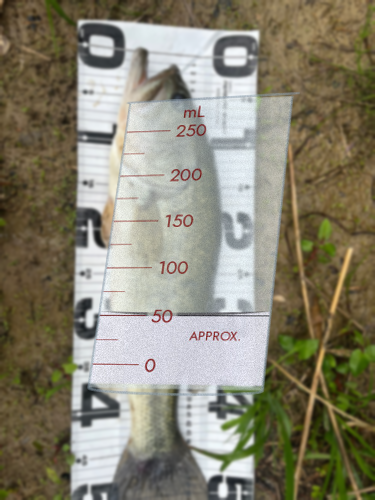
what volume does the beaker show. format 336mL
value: 50mL
